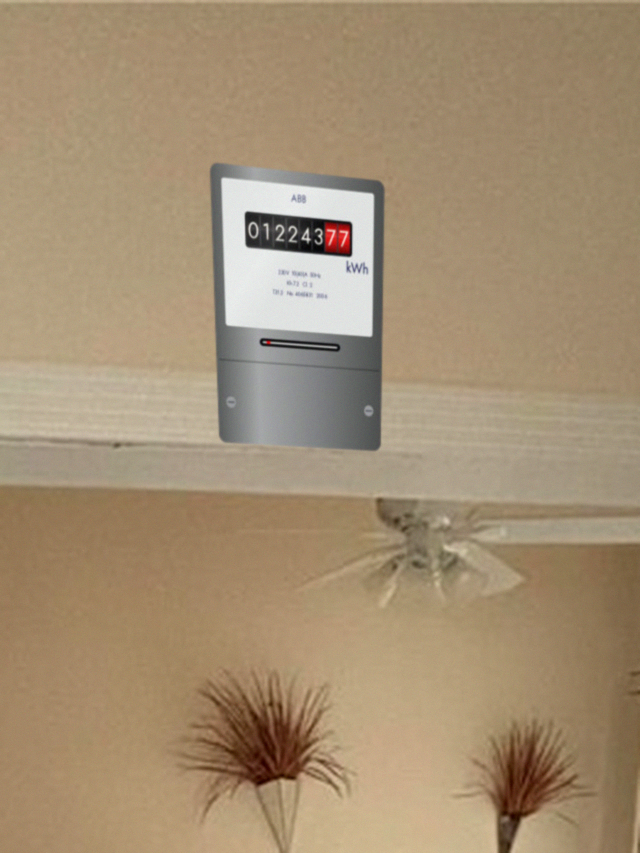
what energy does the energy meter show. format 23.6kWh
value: 12243.77kWh
